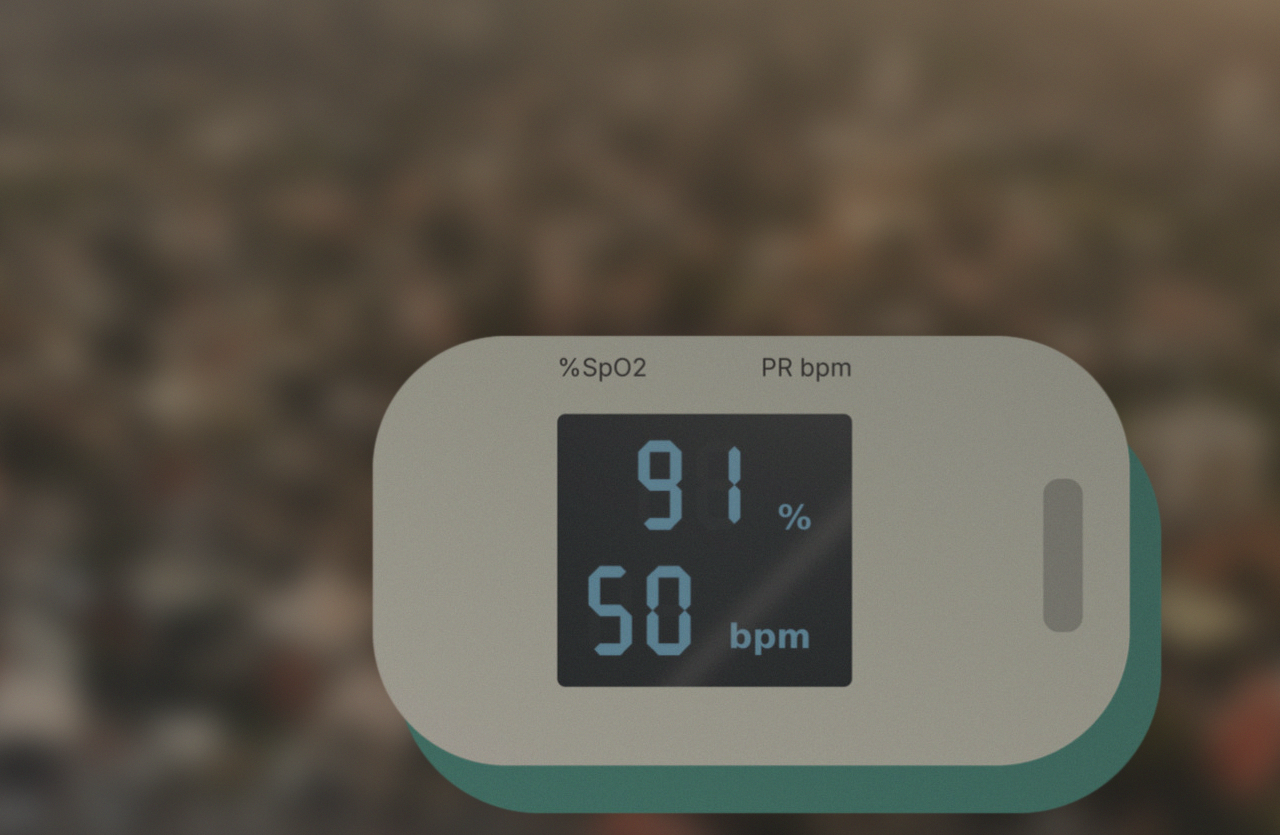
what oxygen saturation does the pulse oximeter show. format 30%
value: 91%
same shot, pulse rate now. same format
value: 50bpm
